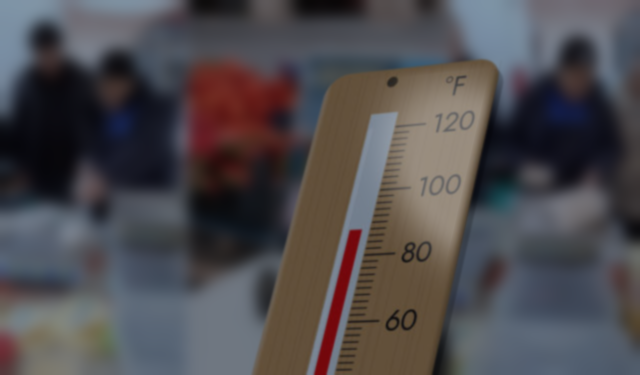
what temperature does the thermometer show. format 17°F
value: 88°F
